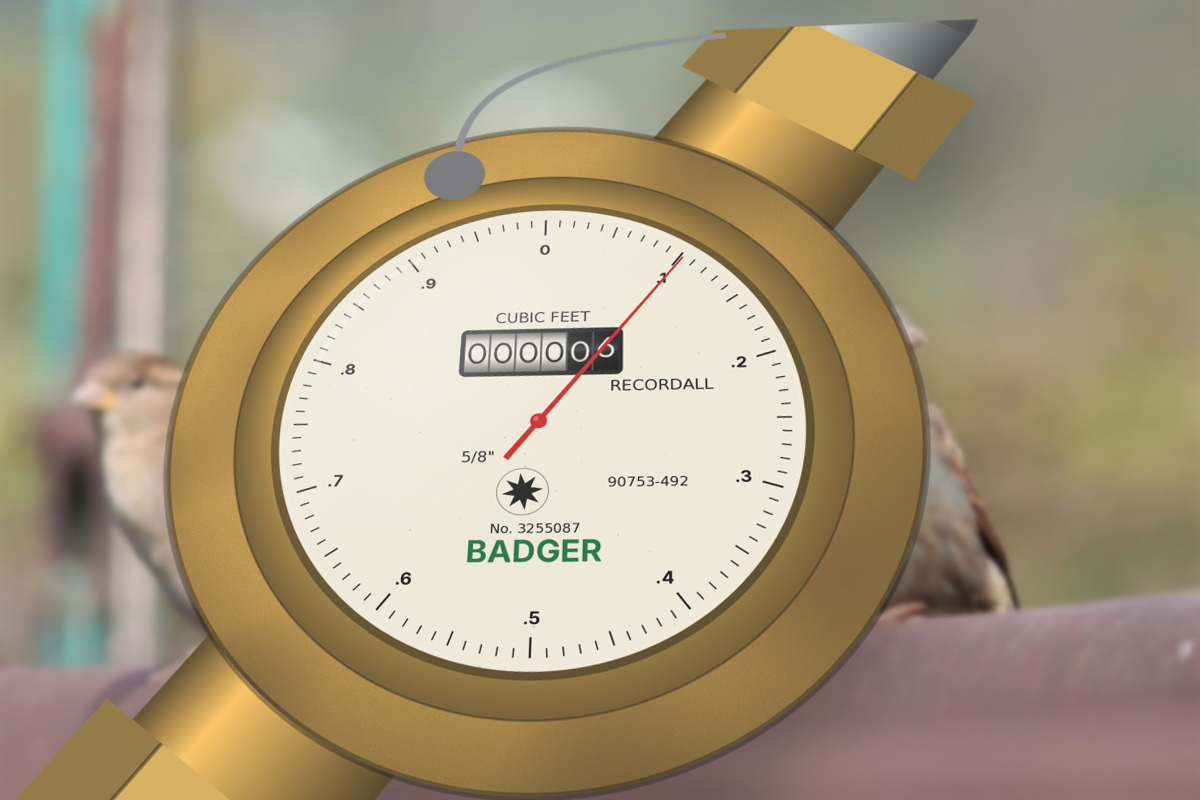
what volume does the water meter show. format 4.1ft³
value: 6.10ft³
